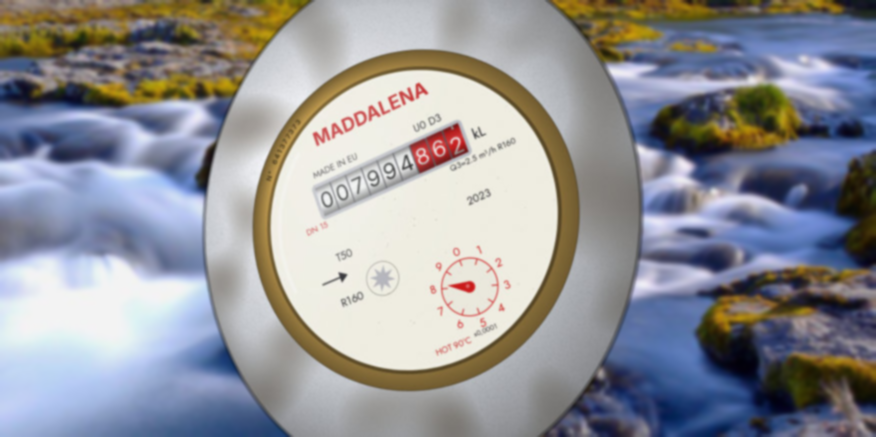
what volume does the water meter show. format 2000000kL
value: 7994.8618kL
